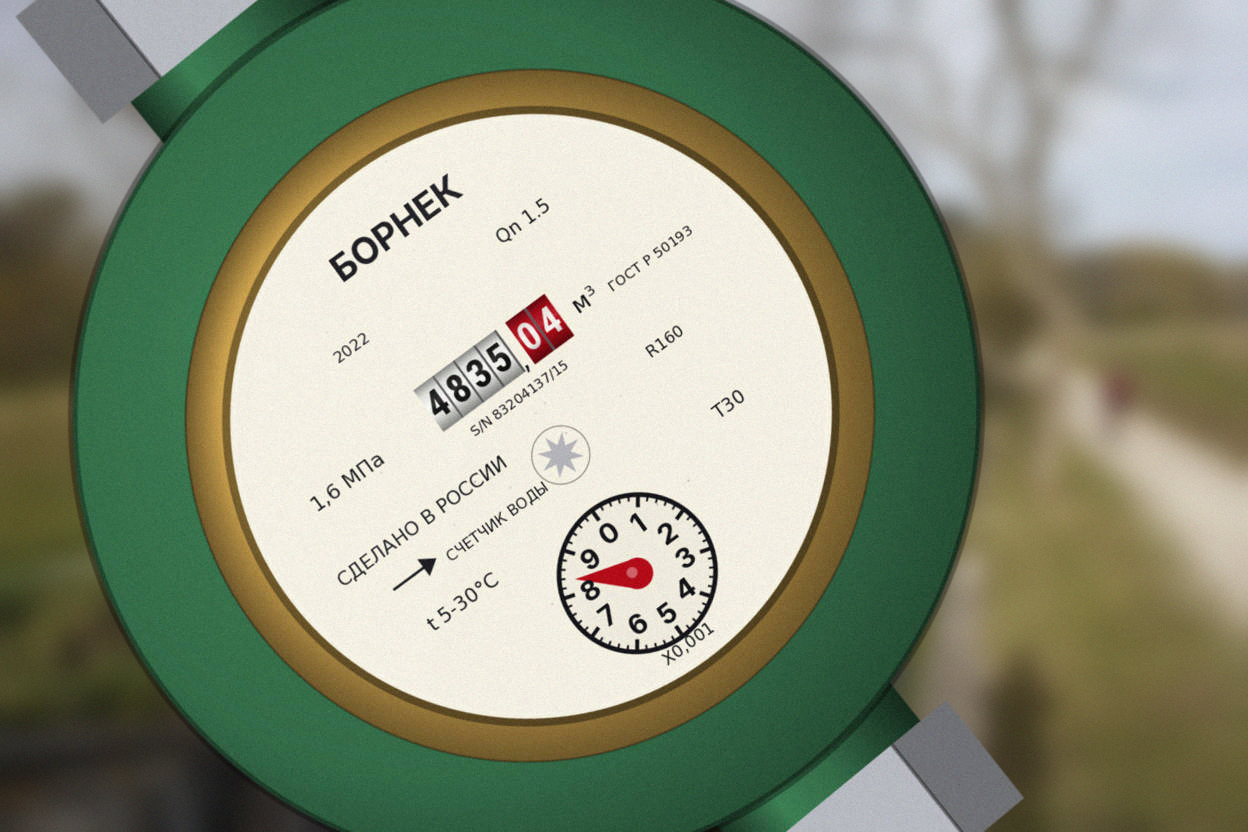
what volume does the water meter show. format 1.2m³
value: 4835.048m³
